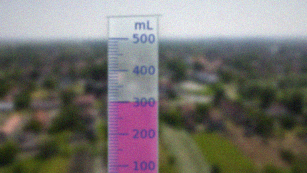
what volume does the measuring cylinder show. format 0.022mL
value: 300mL
